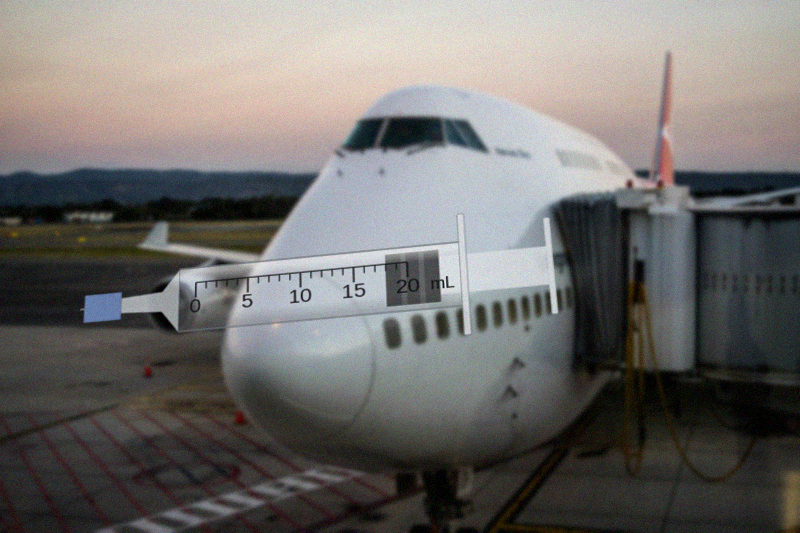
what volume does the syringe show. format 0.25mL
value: 18mL
